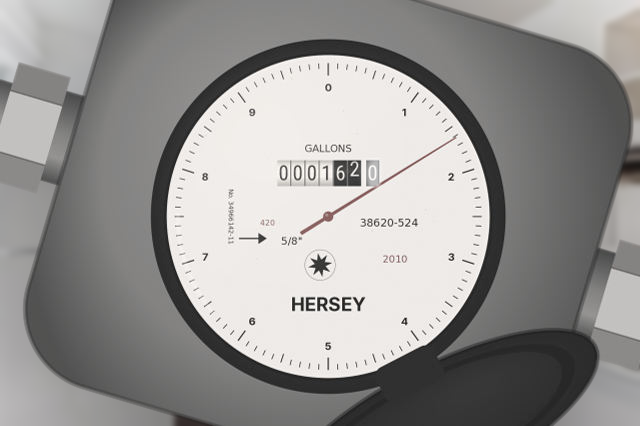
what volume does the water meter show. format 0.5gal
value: 1621.6gal
